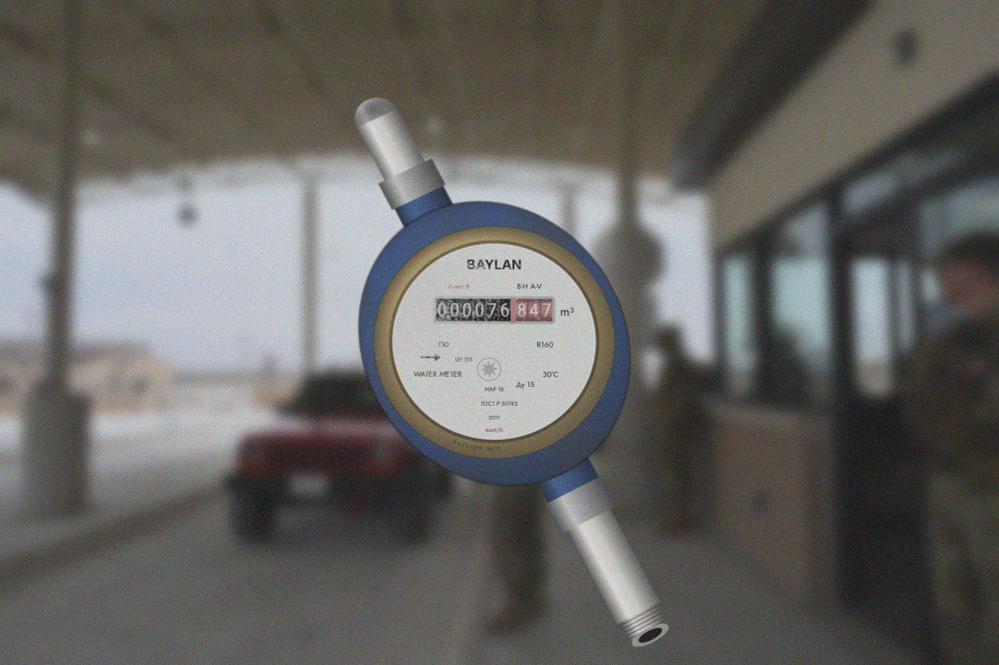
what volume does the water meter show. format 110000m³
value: 76.847m³
